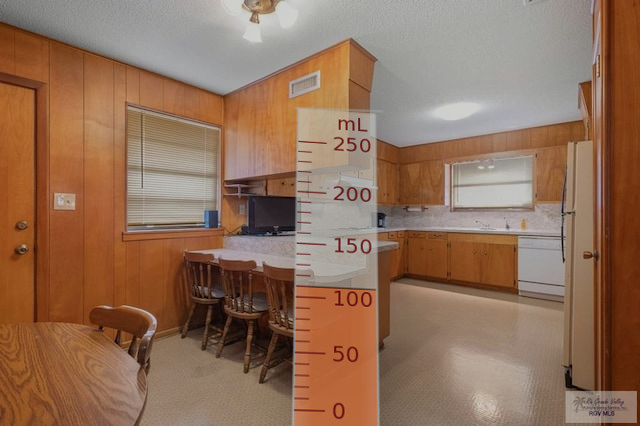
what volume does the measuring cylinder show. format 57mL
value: 110mL
